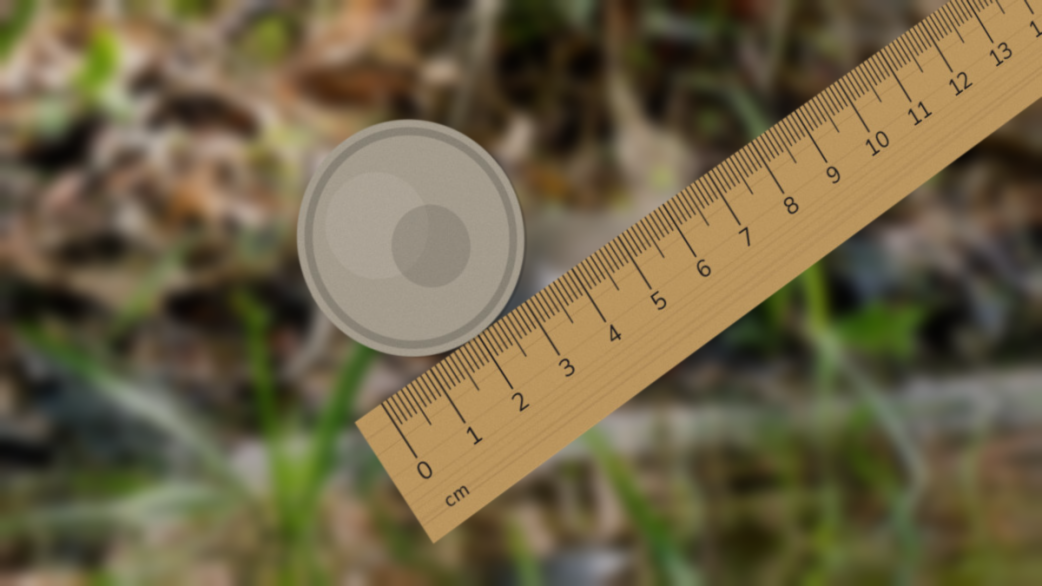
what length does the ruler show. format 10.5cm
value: 3.9cm
